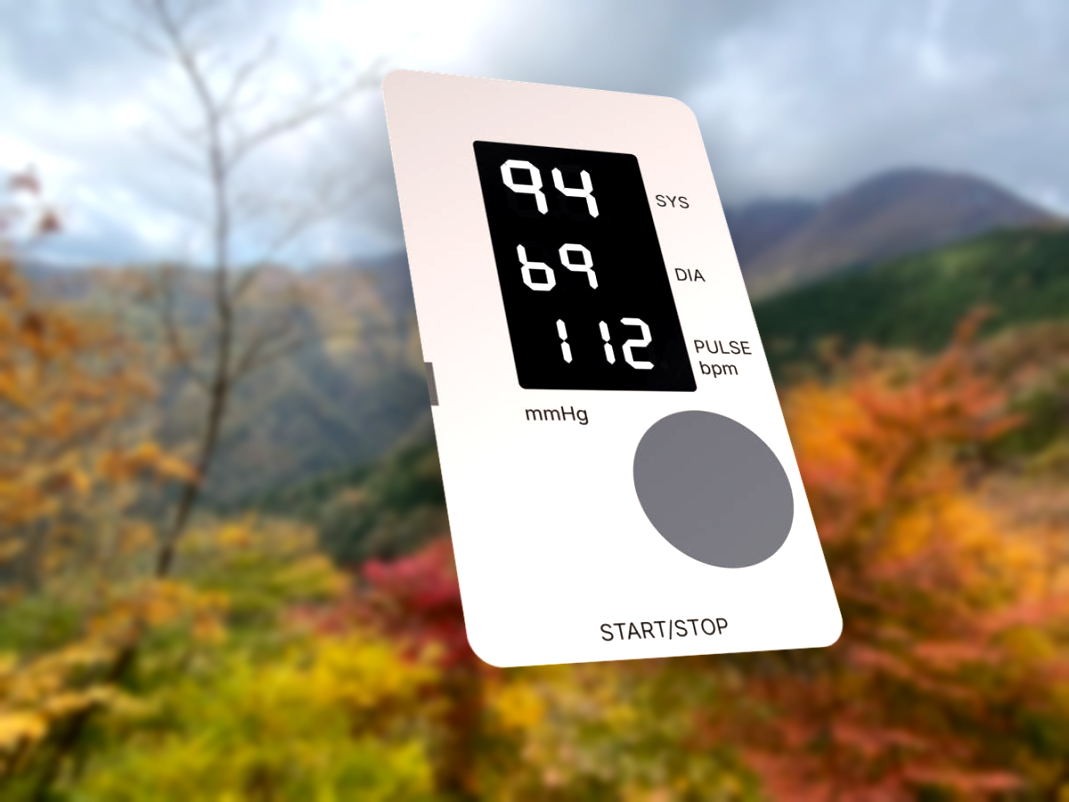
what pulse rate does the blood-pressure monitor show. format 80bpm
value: 112bpm
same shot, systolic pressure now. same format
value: 94mmHg
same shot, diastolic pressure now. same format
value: 69mmHg
